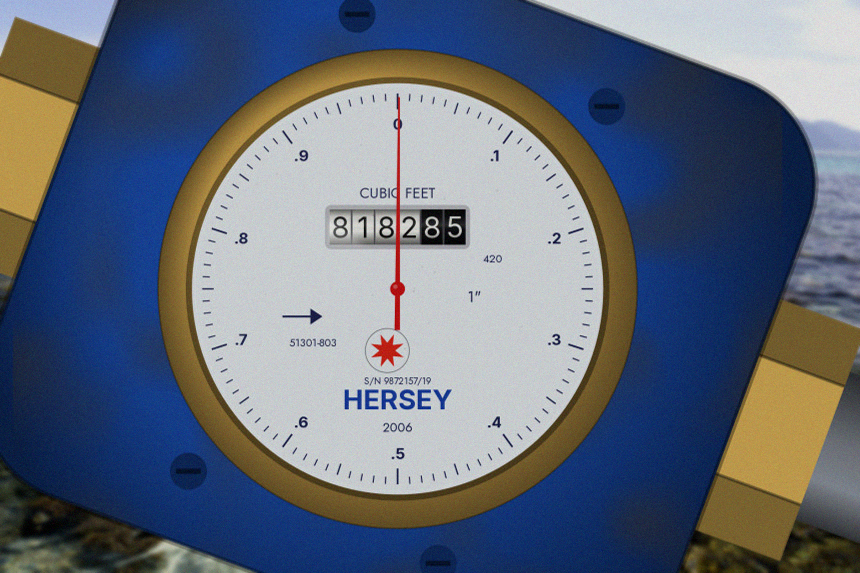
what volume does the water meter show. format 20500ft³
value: 818285.00ft³
